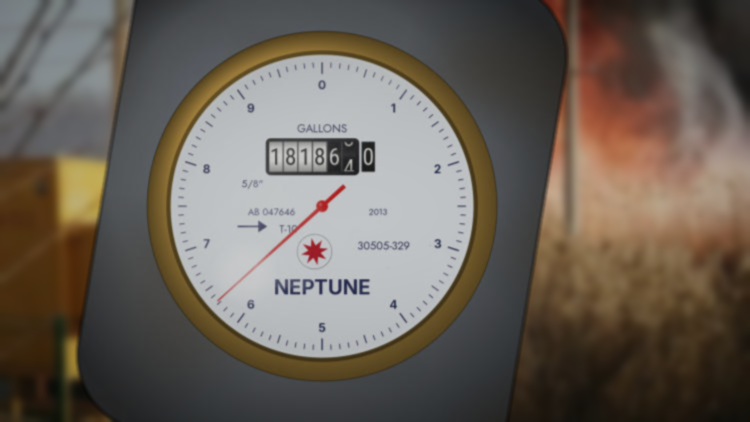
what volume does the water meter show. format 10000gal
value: 1818636.3gal
